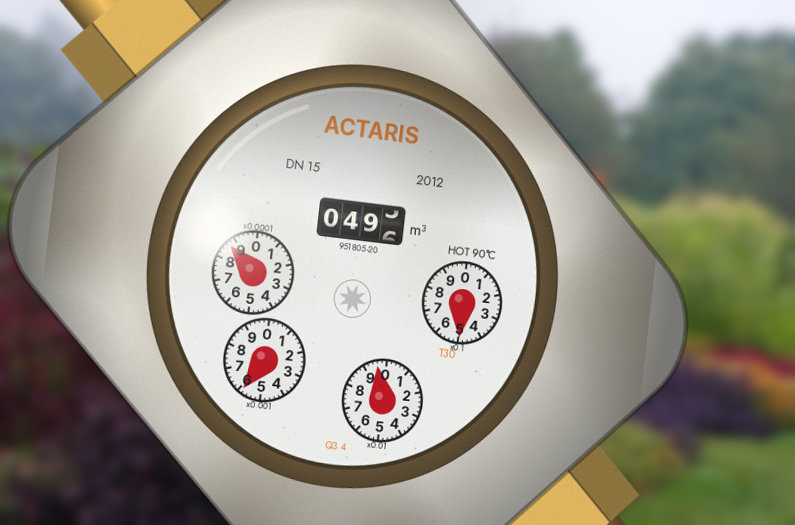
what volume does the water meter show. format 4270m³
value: 495.4958m³
